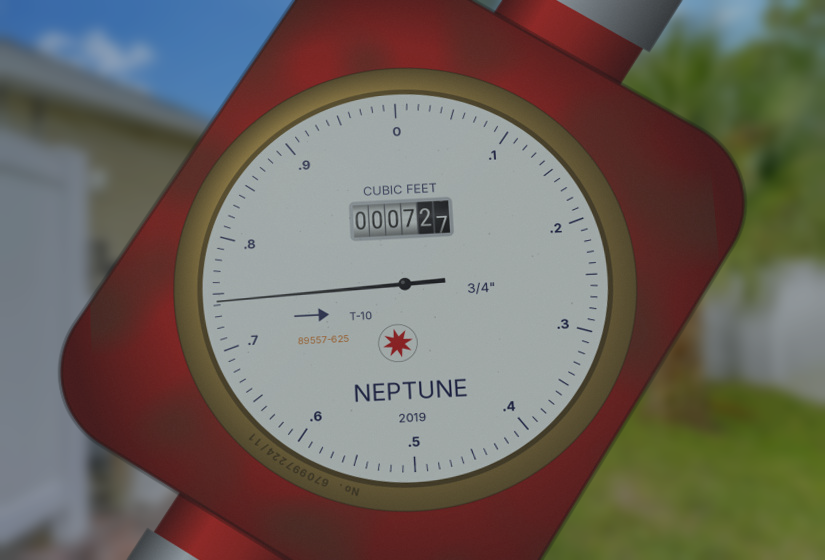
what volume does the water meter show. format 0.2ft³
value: 726.74ft³
